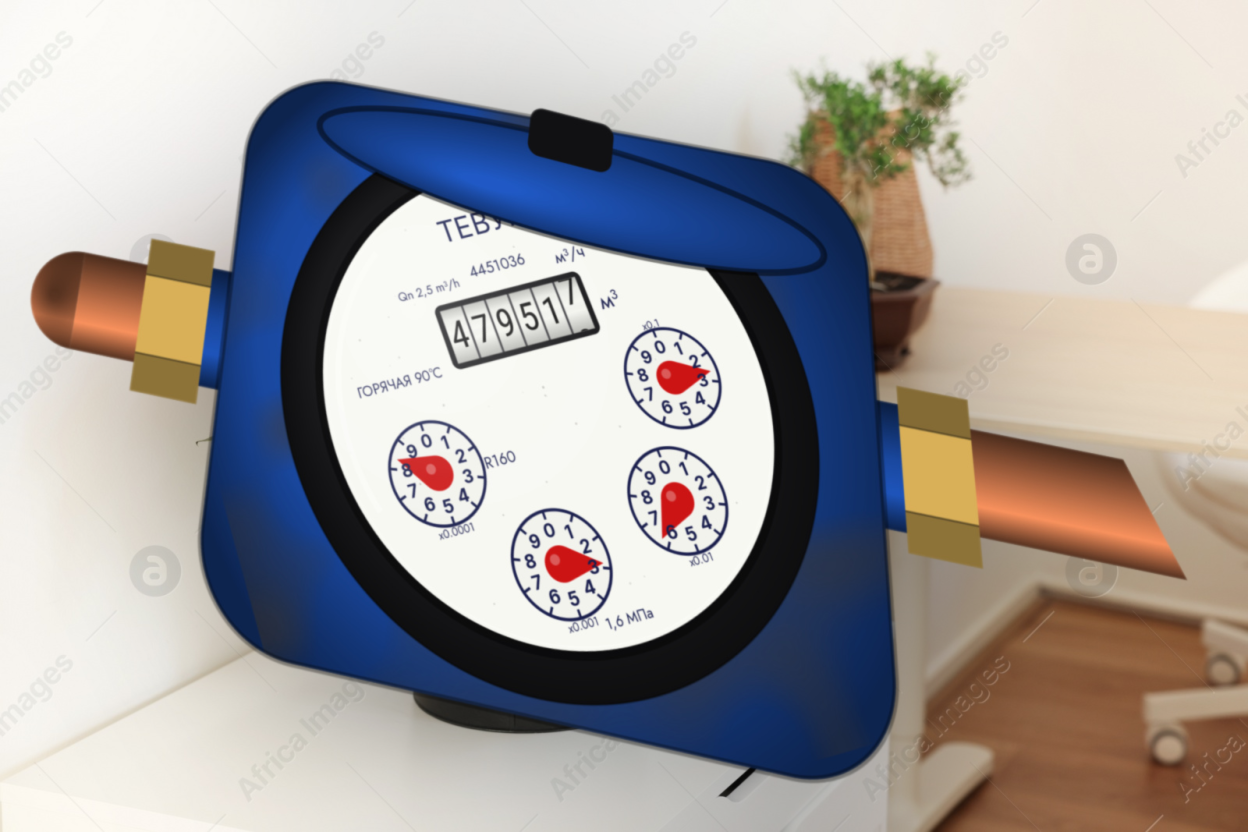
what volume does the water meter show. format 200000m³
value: 479517.2628m³
